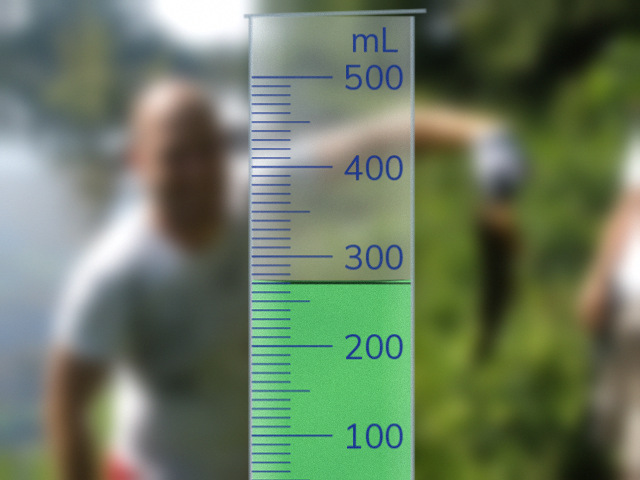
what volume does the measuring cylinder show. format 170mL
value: 270mL
